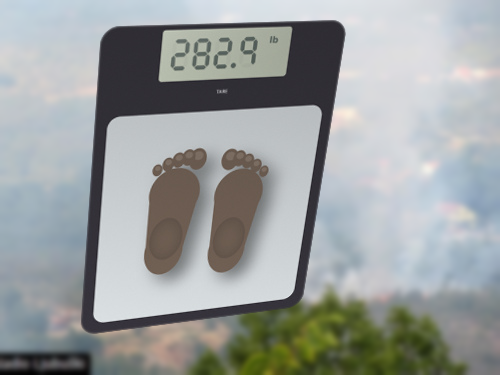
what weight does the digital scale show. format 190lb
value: 282.9lb
